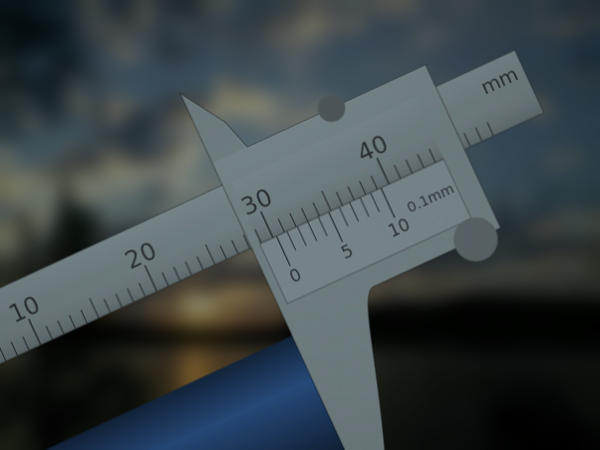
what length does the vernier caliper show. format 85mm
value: 30.3mm
